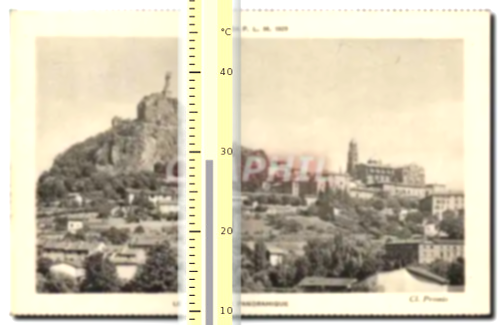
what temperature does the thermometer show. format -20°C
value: 29°C
